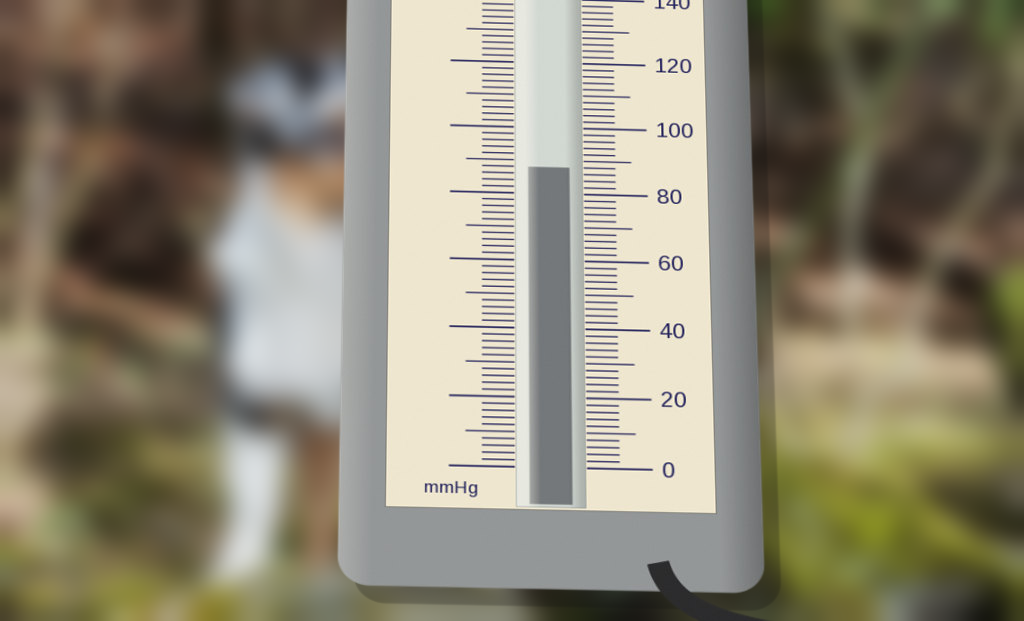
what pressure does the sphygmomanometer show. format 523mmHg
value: 88mmHg
